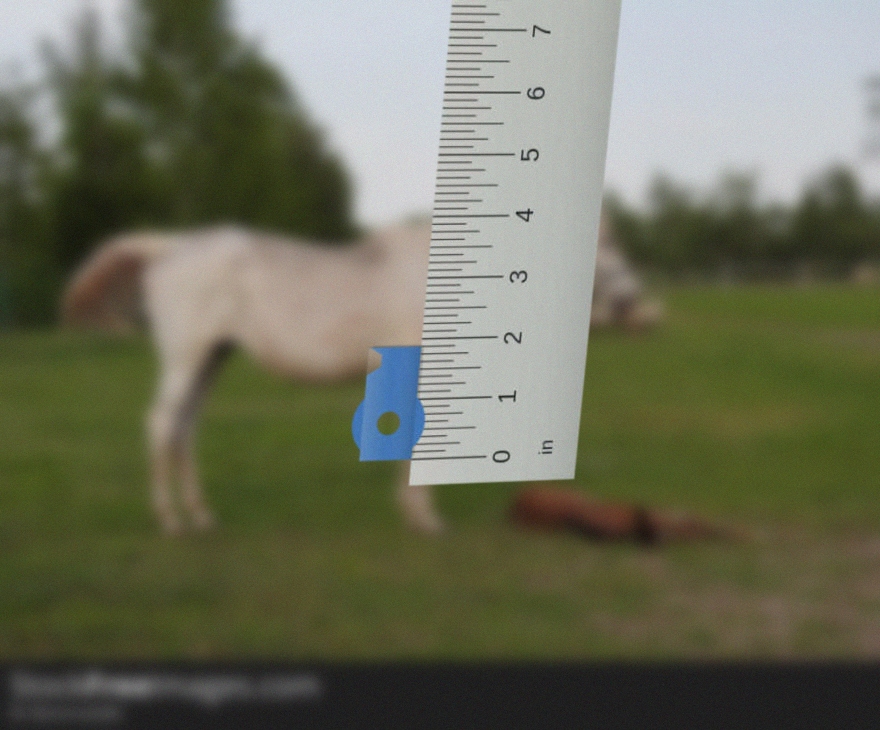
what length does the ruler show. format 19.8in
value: 1.875in
